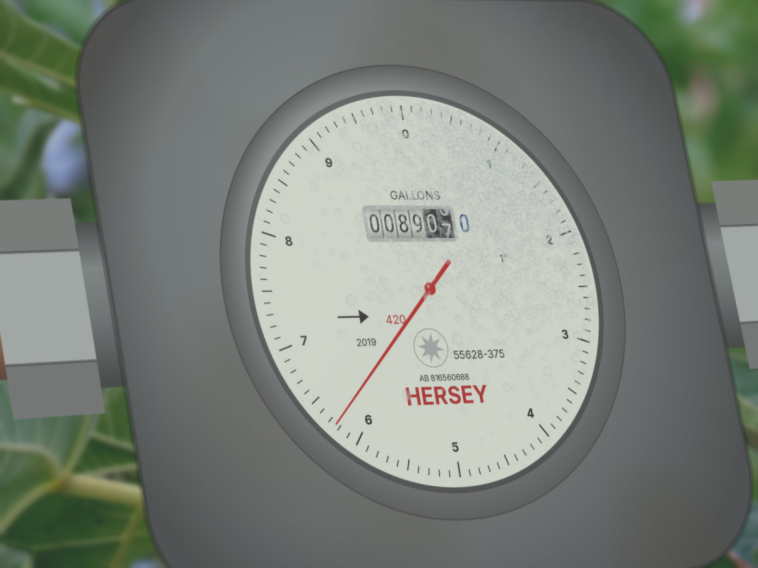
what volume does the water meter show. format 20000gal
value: 89066.2gal
